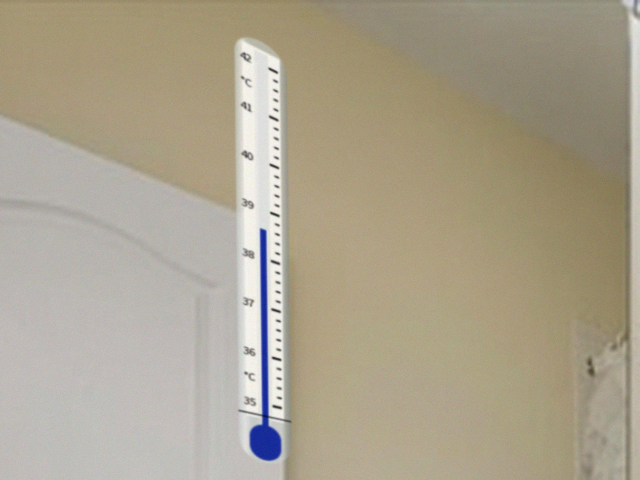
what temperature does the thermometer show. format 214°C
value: 38.6°C
